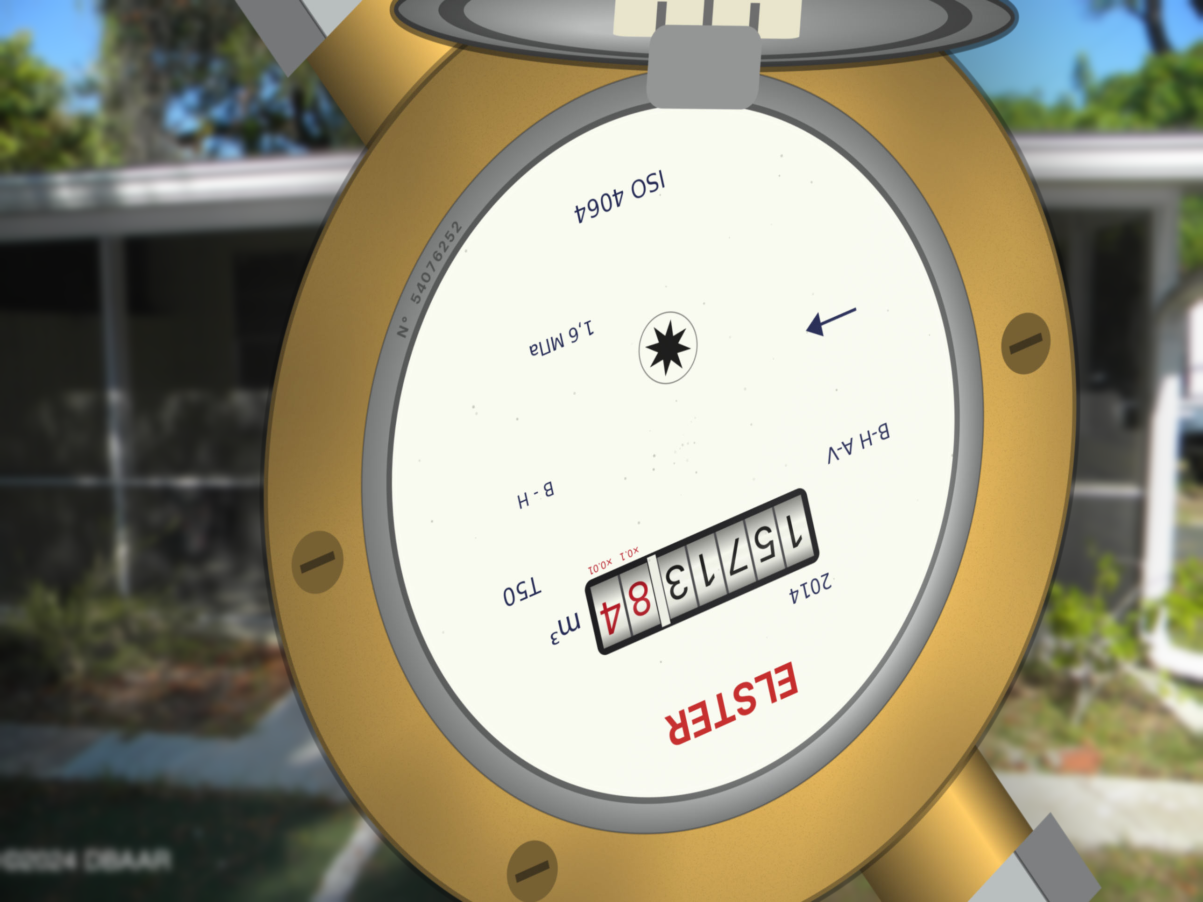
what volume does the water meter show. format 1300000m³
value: 15713.84m³
